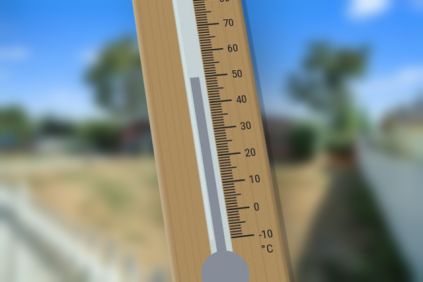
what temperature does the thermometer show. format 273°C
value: 50°C
